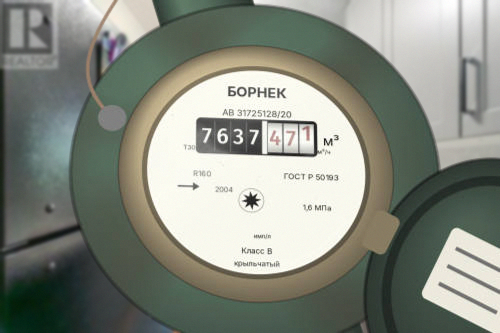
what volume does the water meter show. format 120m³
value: 7637.471m³
